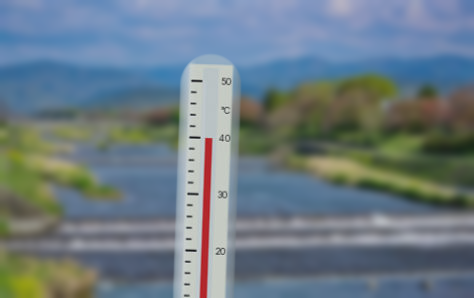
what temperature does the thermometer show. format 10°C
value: 40°C
